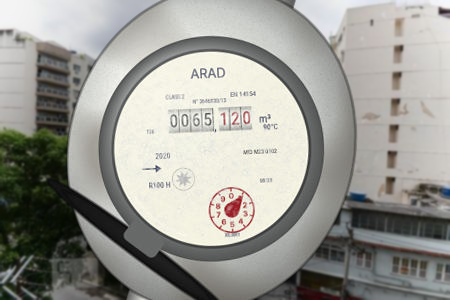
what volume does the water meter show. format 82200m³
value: 65.1201m³
